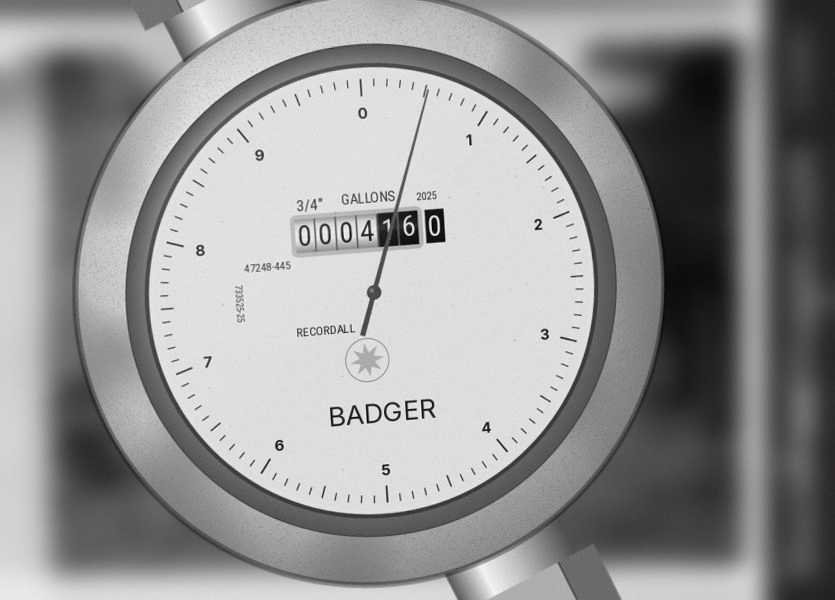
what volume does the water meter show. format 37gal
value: 4160.5gal
